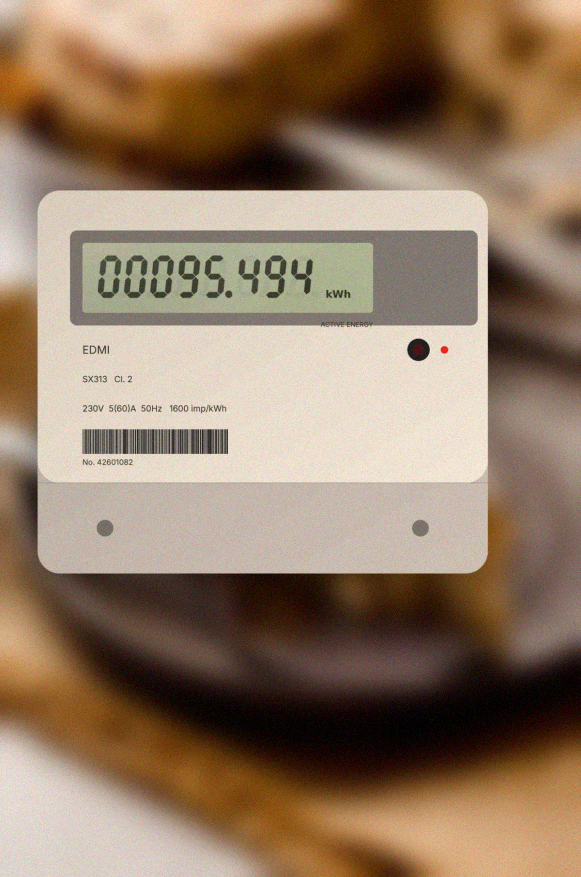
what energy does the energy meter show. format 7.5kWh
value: 95.494kWh
